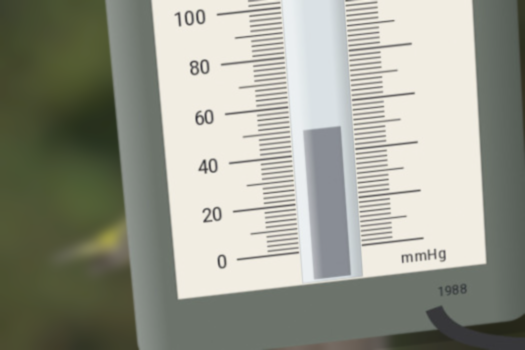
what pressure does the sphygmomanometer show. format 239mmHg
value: 50mmHg
